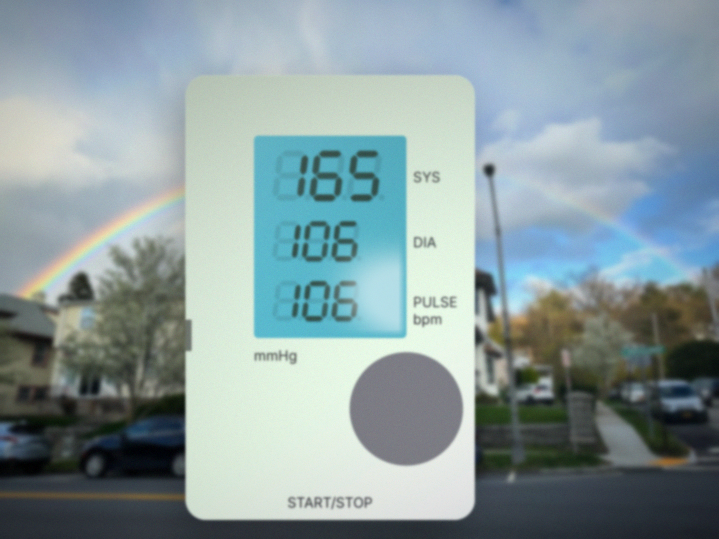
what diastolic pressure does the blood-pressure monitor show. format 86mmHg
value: 106mmHg
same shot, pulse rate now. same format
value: 106bpm
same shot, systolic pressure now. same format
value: 165mmHg
